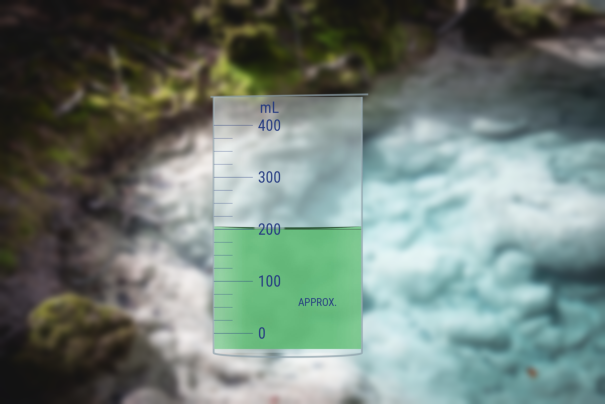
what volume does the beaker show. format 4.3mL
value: 200mL
